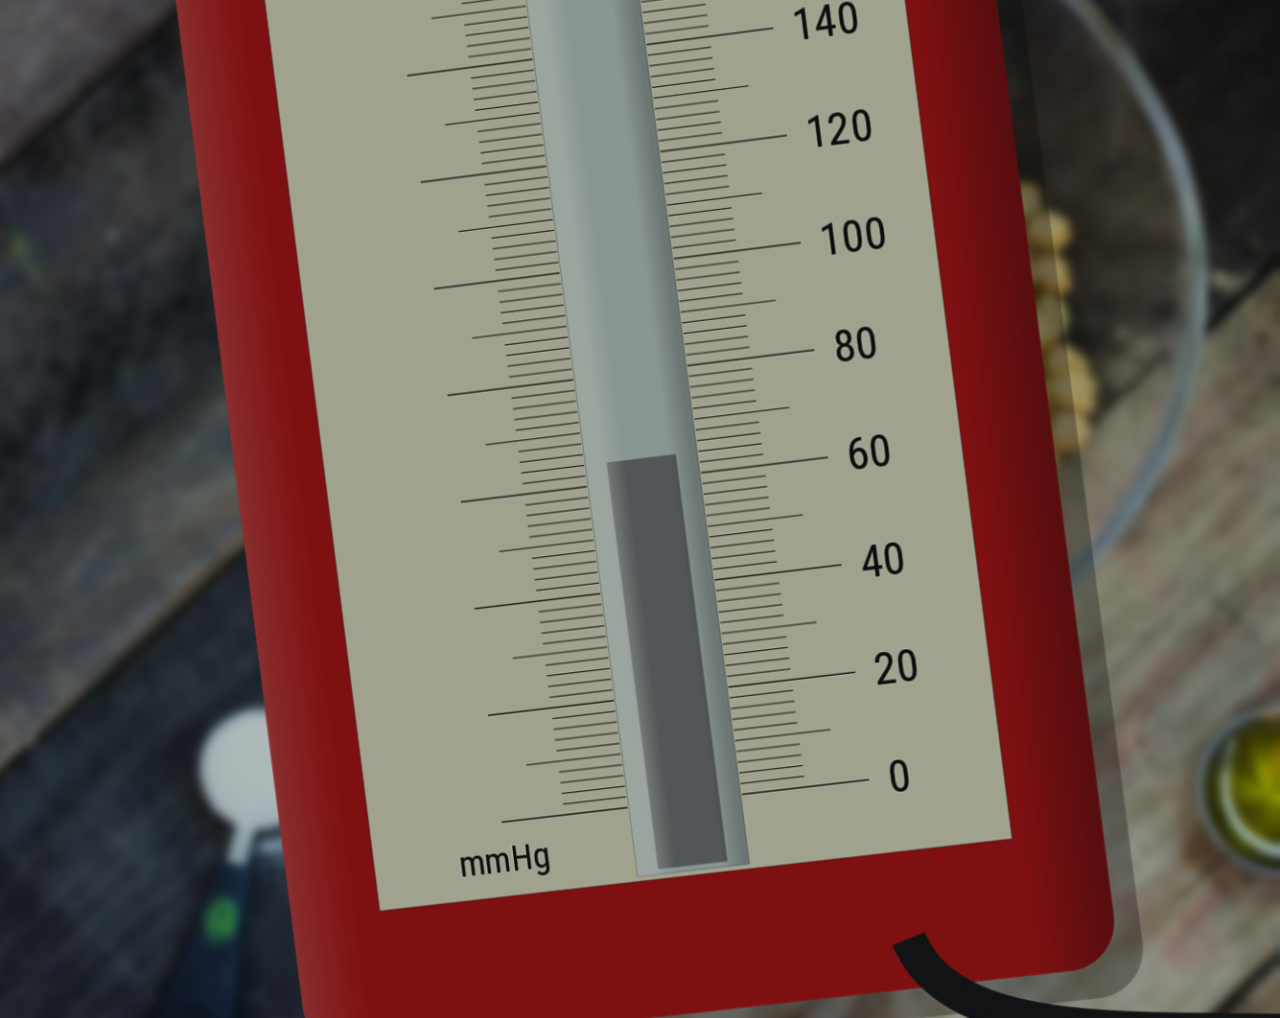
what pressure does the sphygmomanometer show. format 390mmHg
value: 64mmHg
